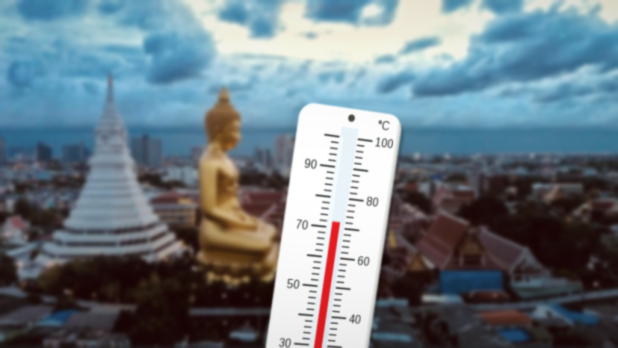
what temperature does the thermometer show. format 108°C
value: 72°C
